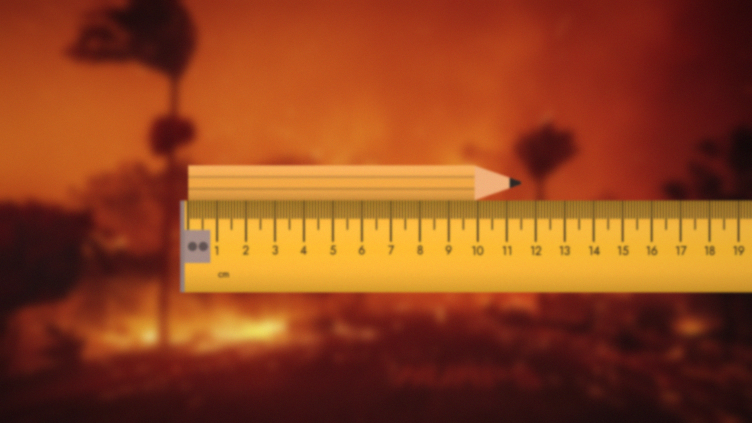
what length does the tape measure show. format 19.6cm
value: 11.5cm
